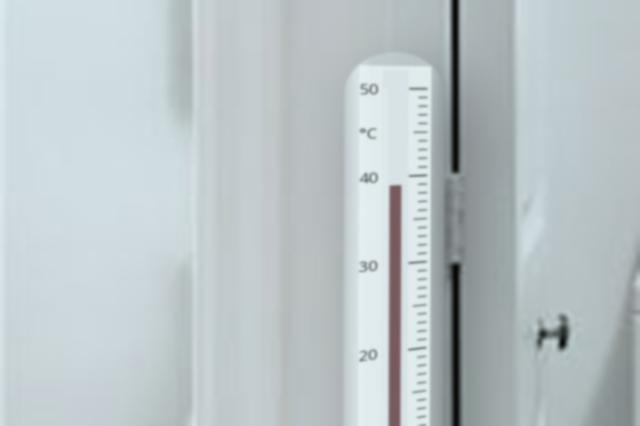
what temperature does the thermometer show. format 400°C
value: 39°C
